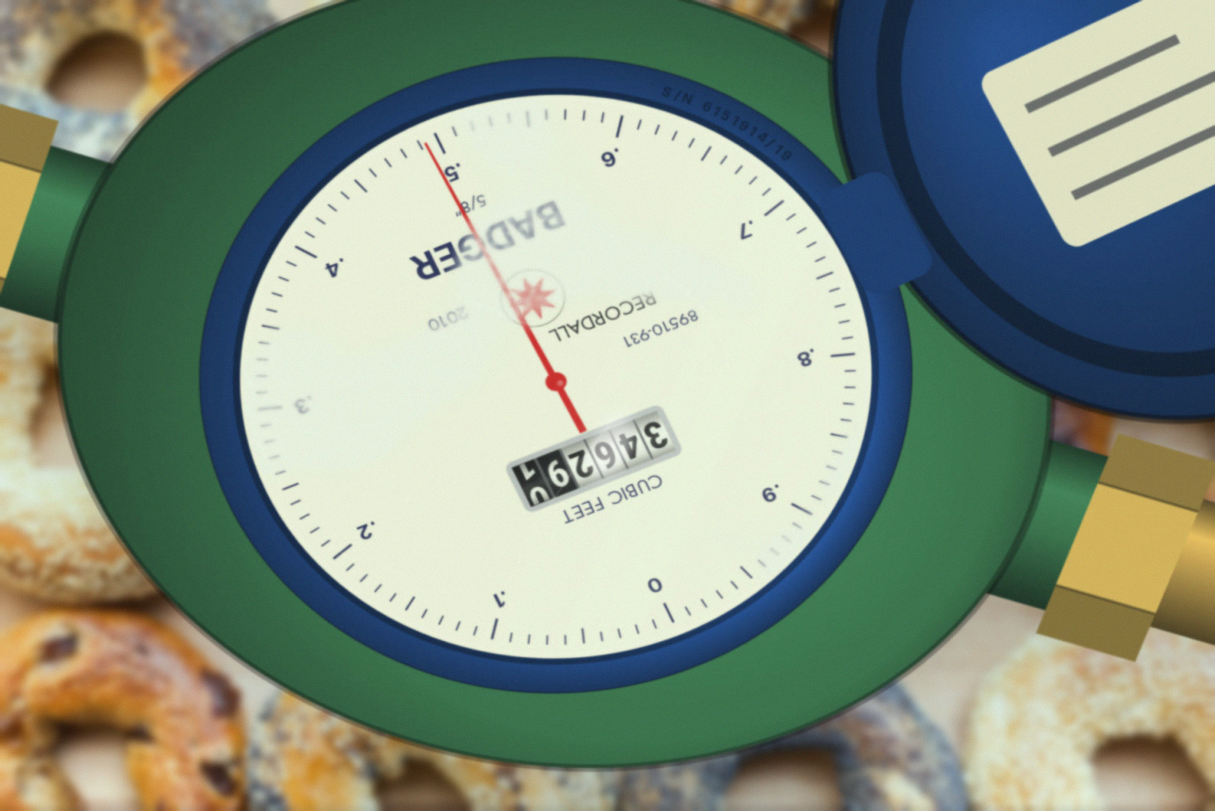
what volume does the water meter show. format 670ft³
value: 346290.49ft³
